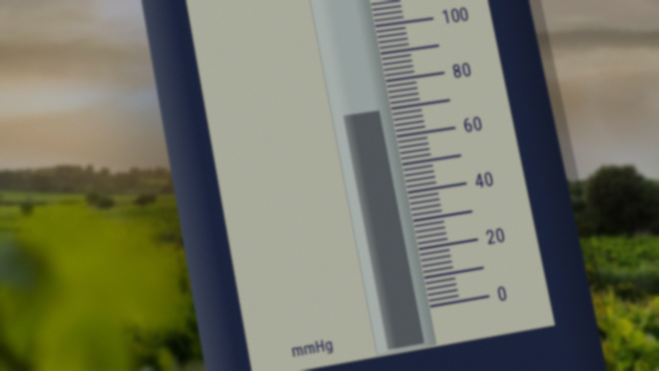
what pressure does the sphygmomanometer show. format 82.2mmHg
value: 70mmHg
